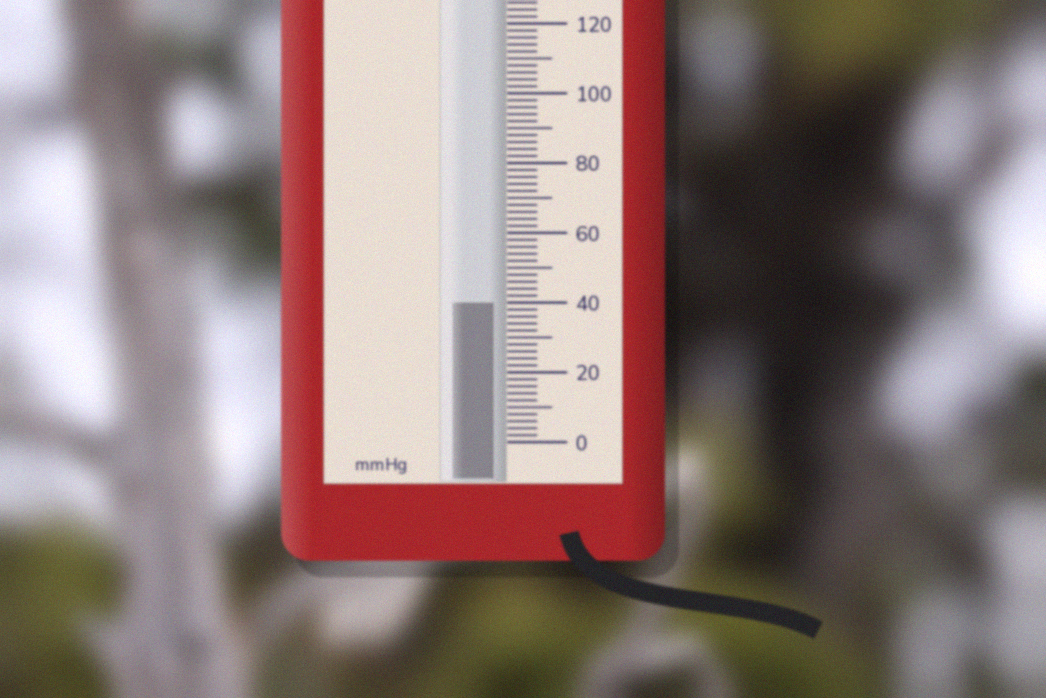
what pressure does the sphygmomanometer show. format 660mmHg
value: 40mmHg
